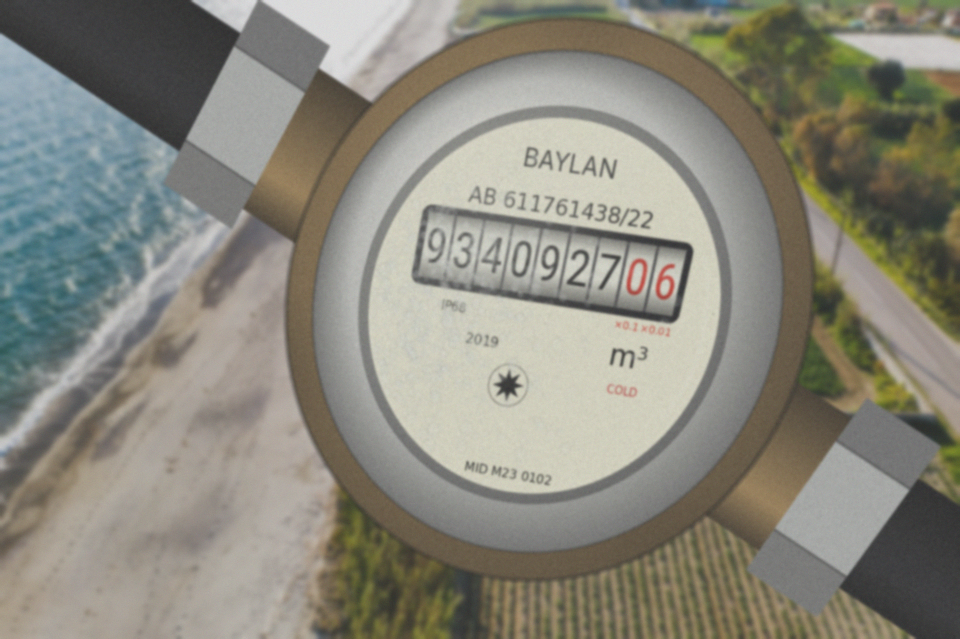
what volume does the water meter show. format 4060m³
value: 9340927.06m³
